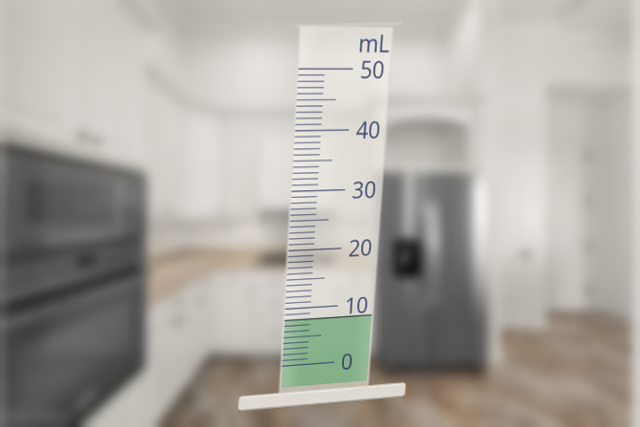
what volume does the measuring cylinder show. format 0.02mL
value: 8mL
